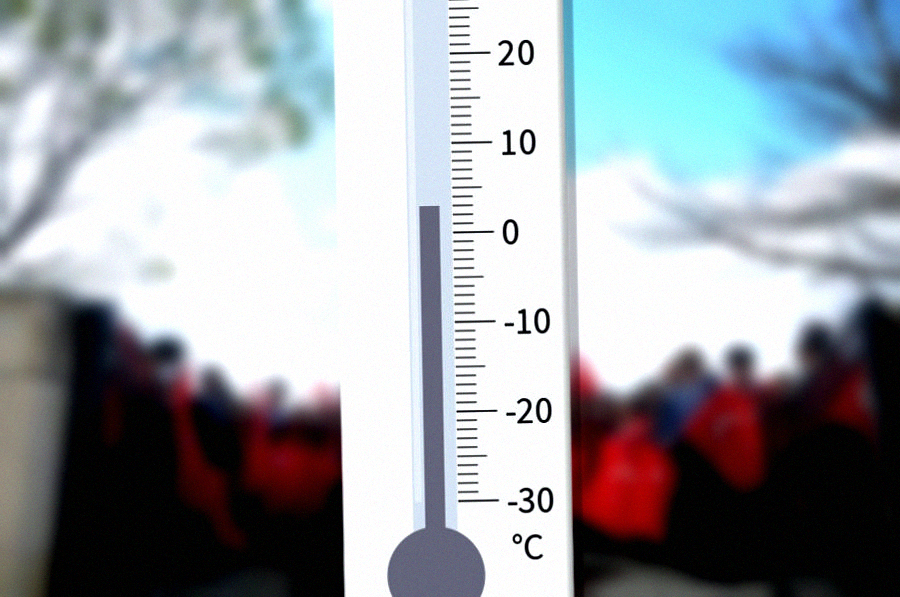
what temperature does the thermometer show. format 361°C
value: 3°C
